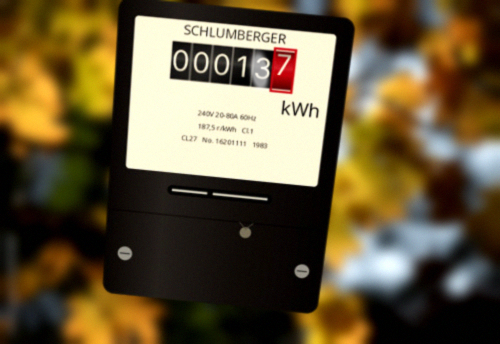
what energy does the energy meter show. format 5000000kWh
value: 13.7kWh
